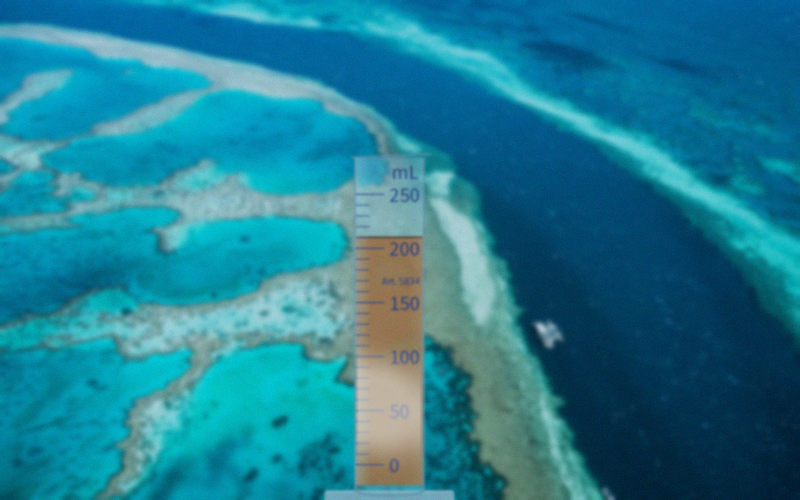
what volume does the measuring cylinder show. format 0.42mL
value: 210mL
